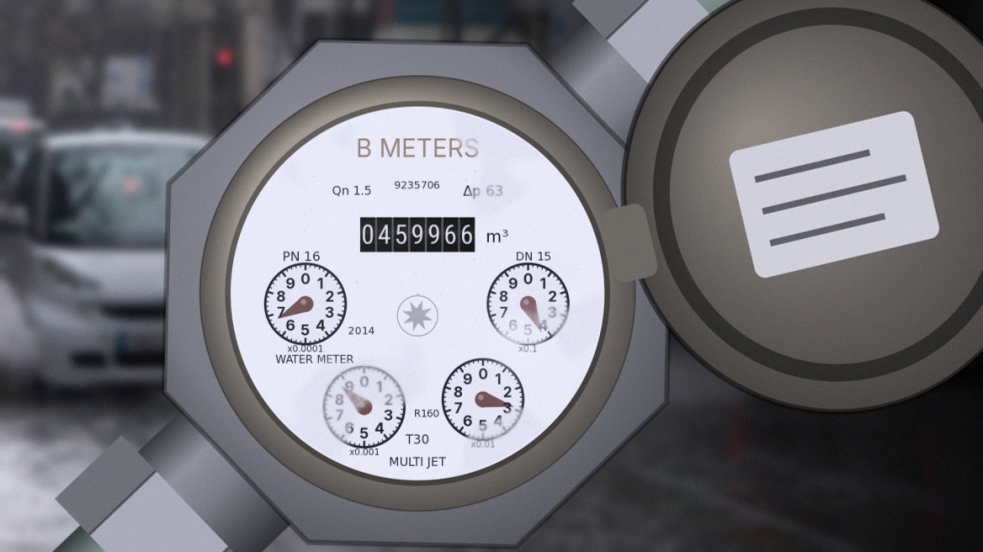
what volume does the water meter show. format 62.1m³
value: 459966.4286m³
